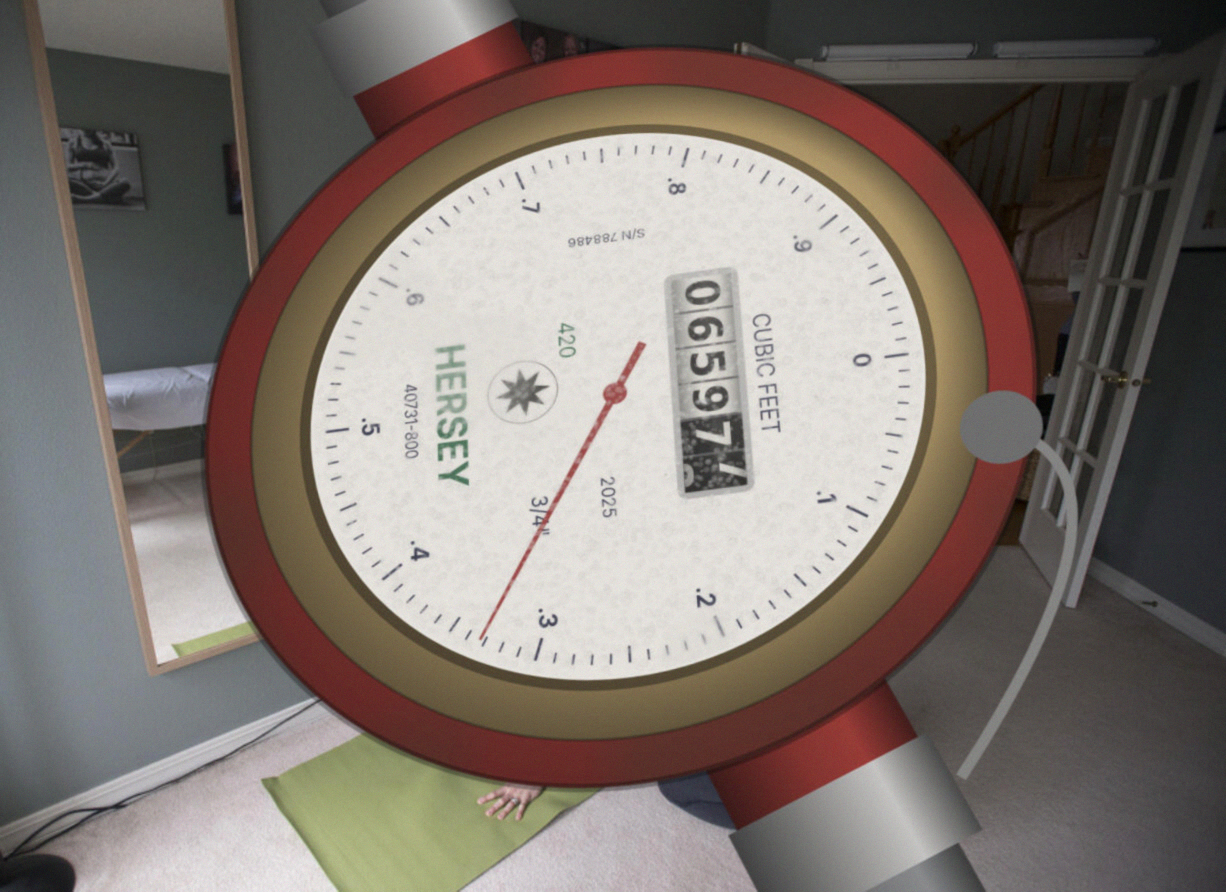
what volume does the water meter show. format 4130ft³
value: 65977.33ft³
